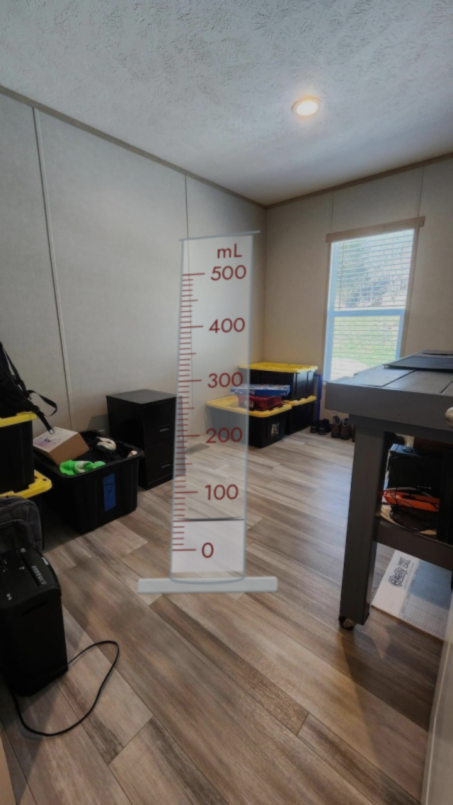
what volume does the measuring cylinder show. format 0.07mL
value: 50mL
